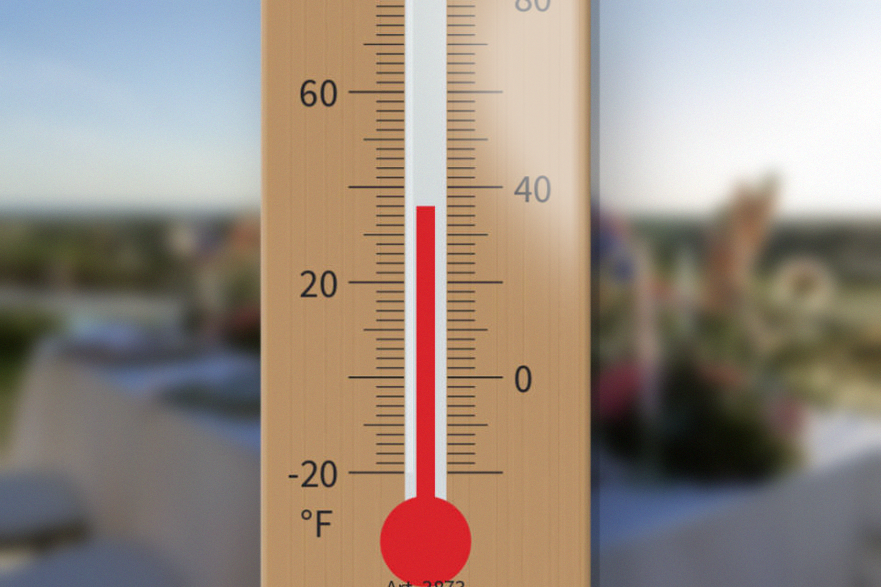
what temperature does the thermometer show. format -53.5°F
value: 36°F
